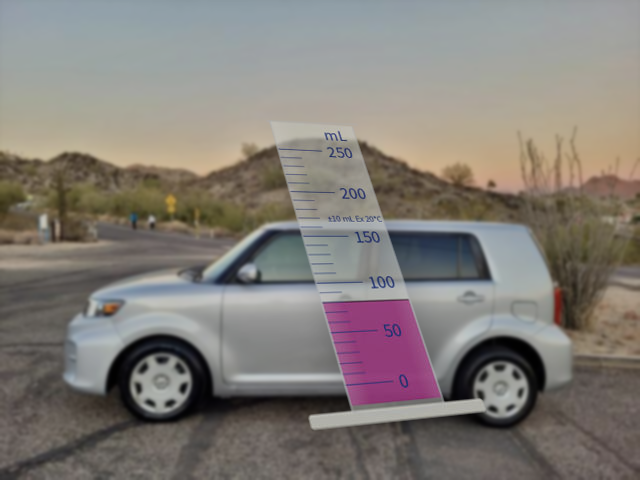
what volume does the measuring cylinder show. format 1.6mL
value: 80mL
